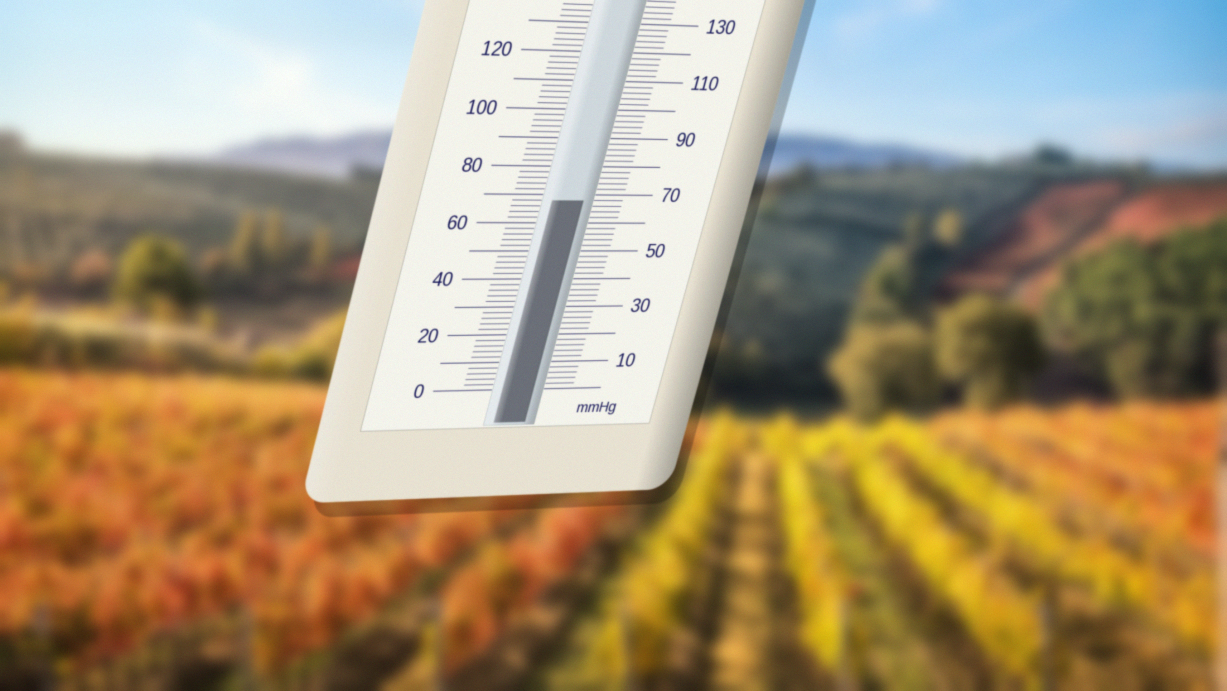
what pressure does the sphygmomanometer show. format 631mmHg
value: 68mmHg
